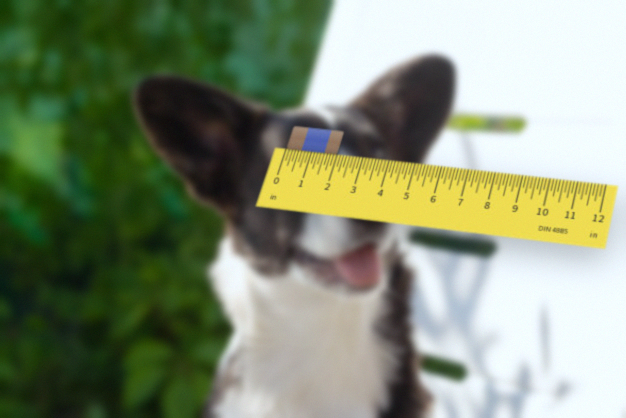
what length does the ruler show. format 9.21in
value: 2in
